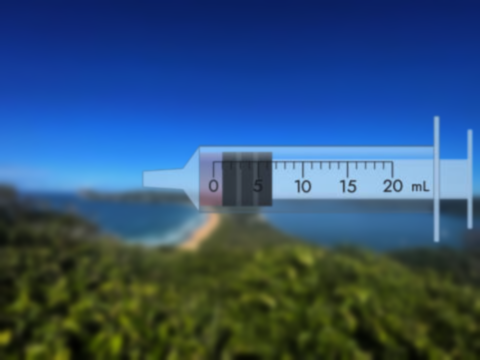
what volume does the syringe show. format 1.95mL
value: 1mL
